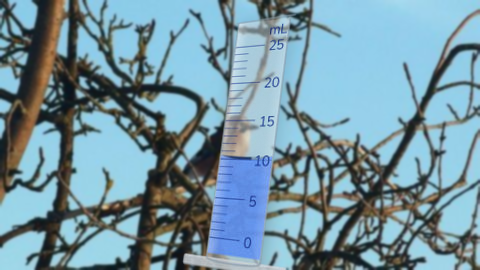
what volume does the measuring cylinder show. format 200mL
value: 10mL
